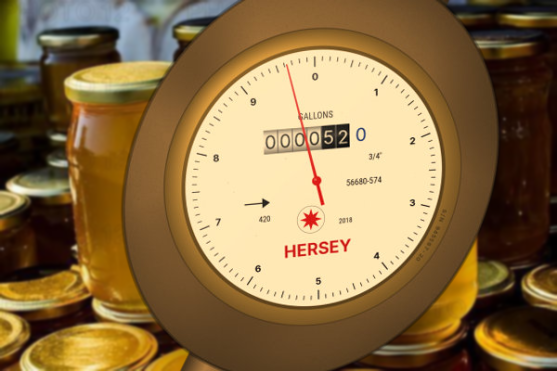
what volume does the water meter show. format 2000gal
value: 519.6gal
